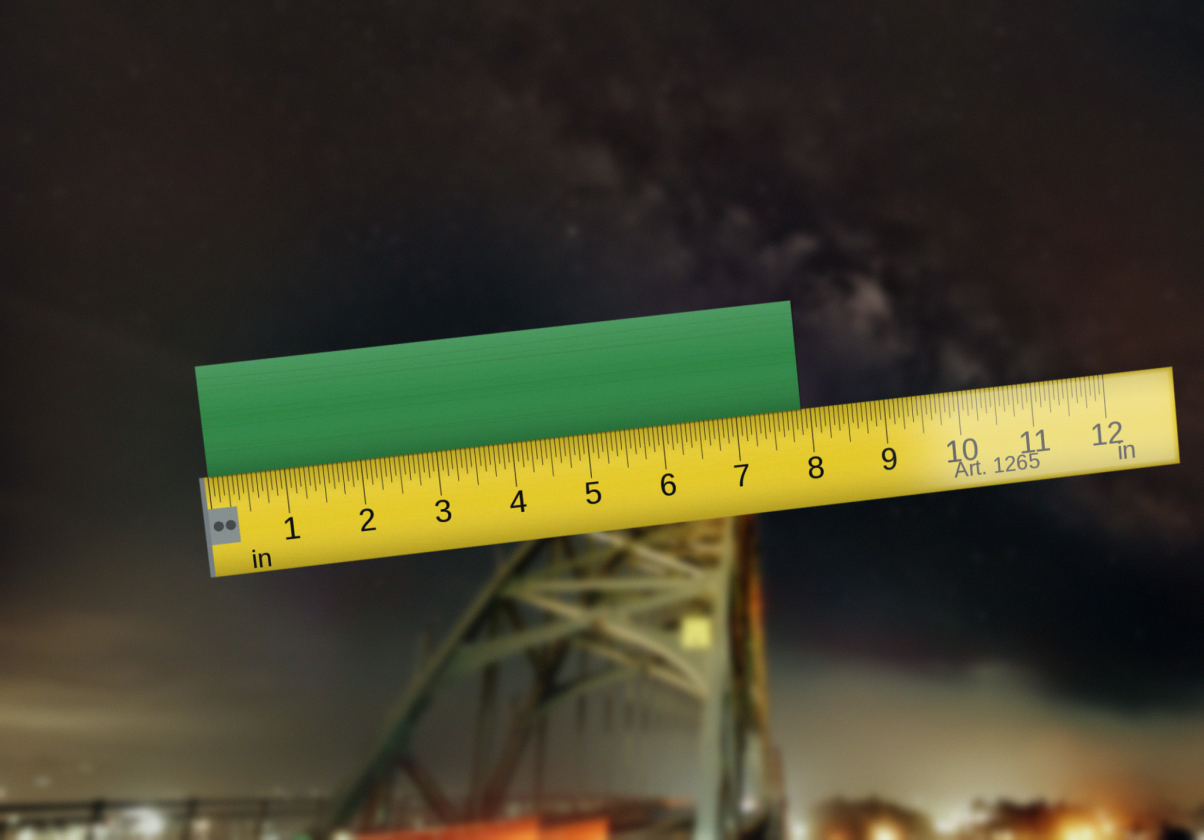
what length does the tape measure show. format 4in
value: 7.875in
